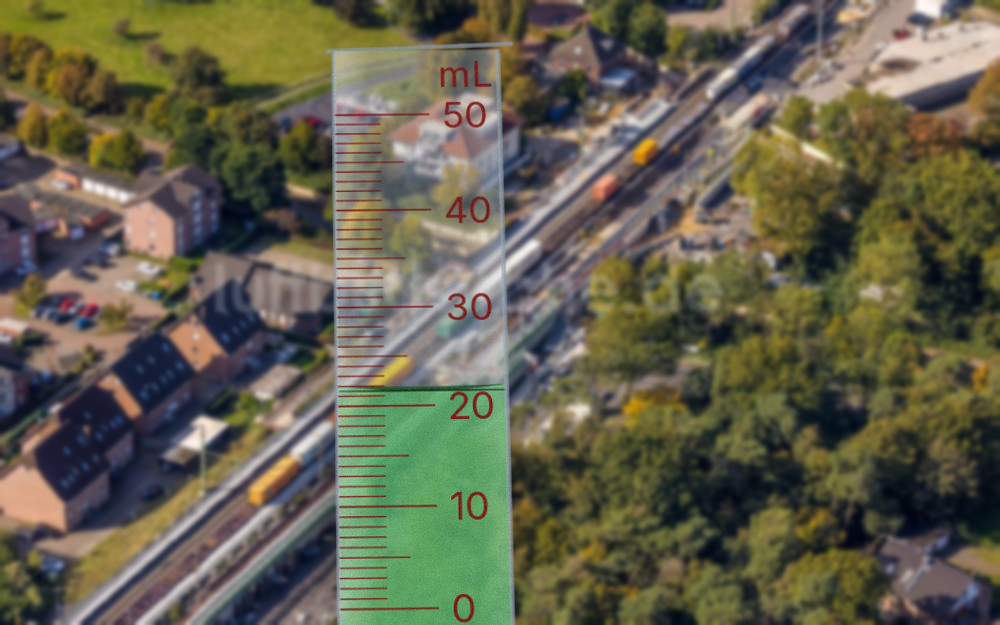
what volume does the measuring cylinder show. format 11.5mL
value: 21.5mL
